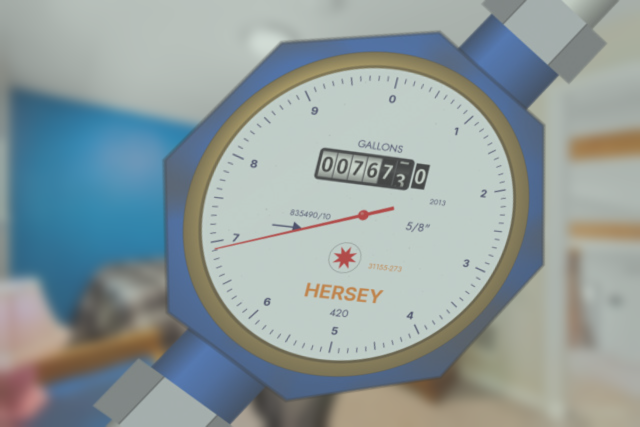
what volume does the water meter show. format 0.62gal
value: 76726.9gal
